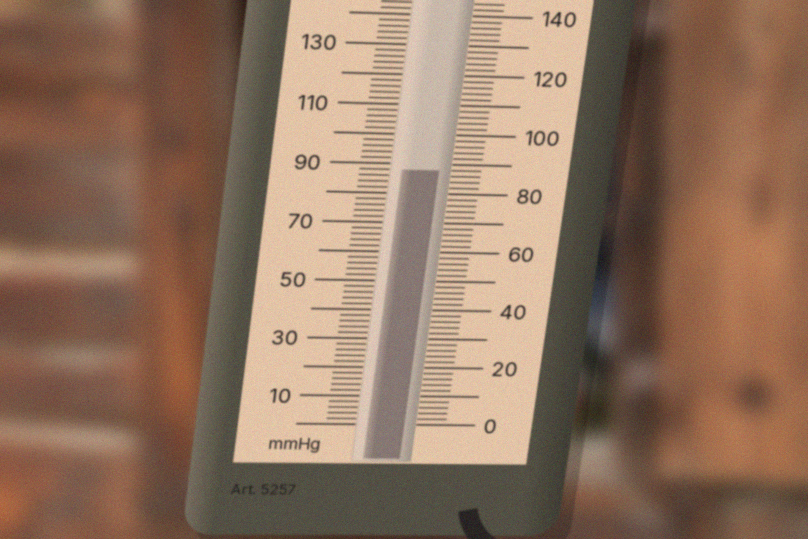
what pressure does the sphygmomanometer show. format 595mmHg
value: 88mmHg
